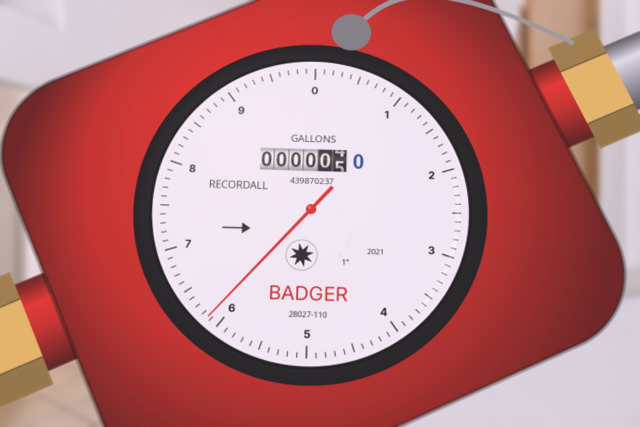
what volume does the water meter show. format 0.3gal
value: 46.1gal
